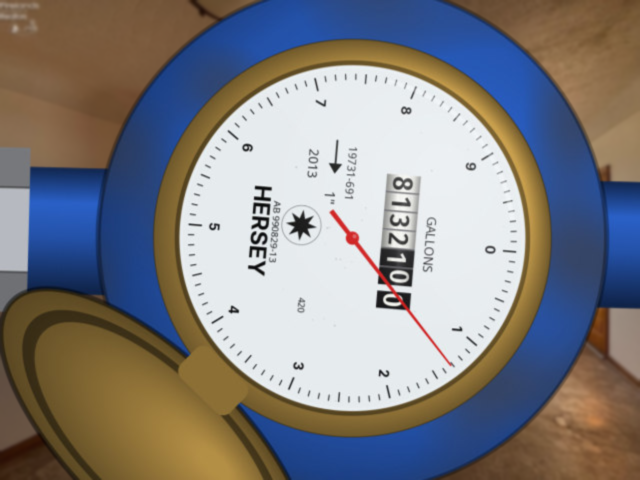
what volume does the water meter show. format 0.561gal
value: 8132101.3gal
